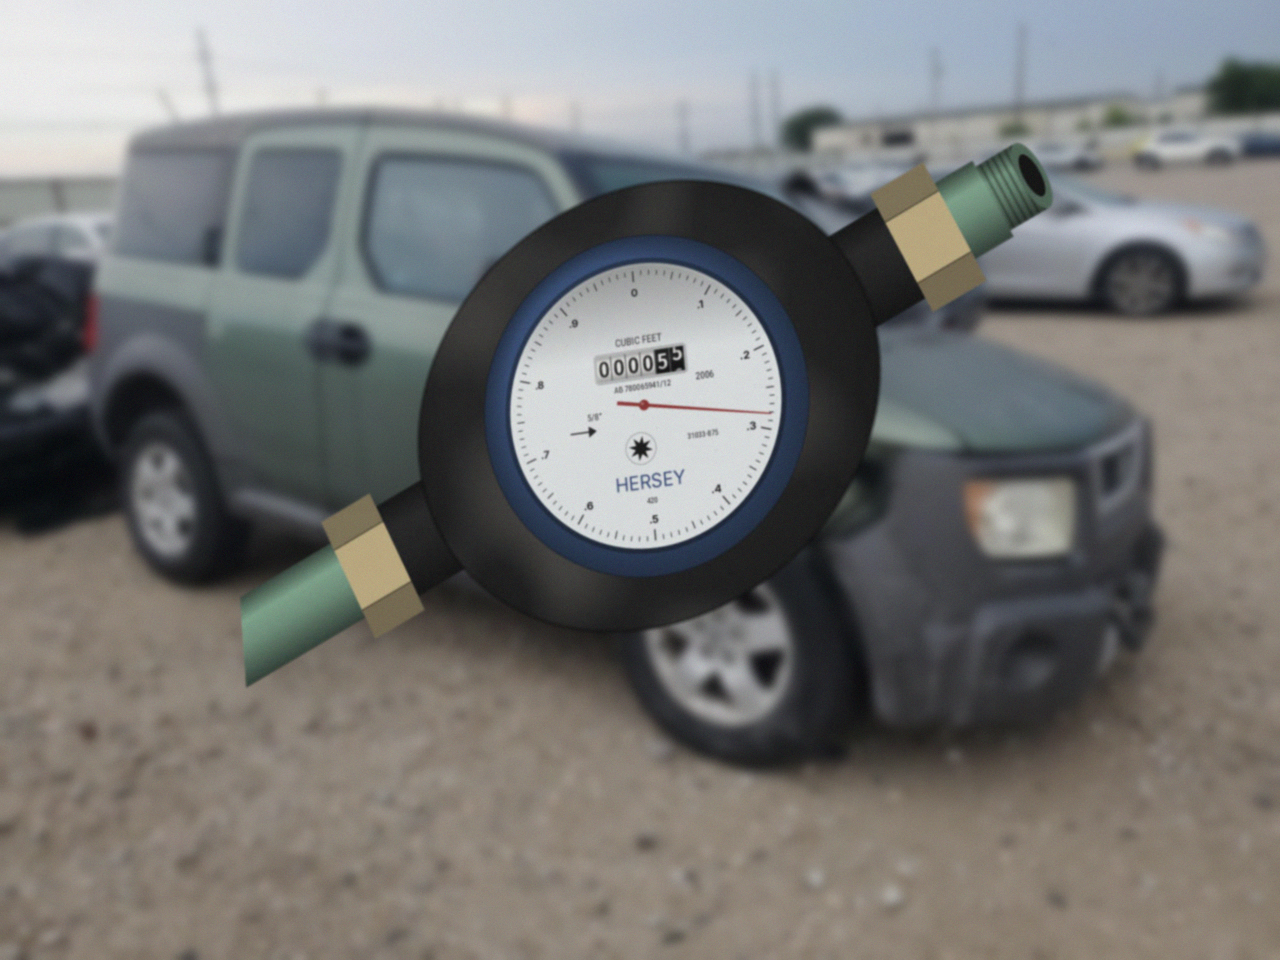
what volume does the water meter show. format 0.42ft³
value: 55.28ft³
